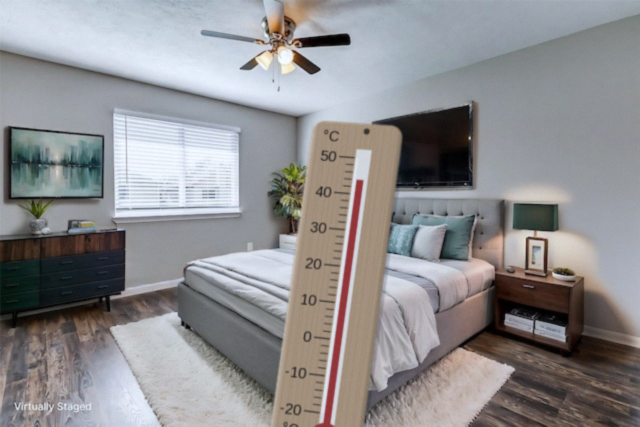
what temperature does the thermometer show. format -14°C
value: 44°C
